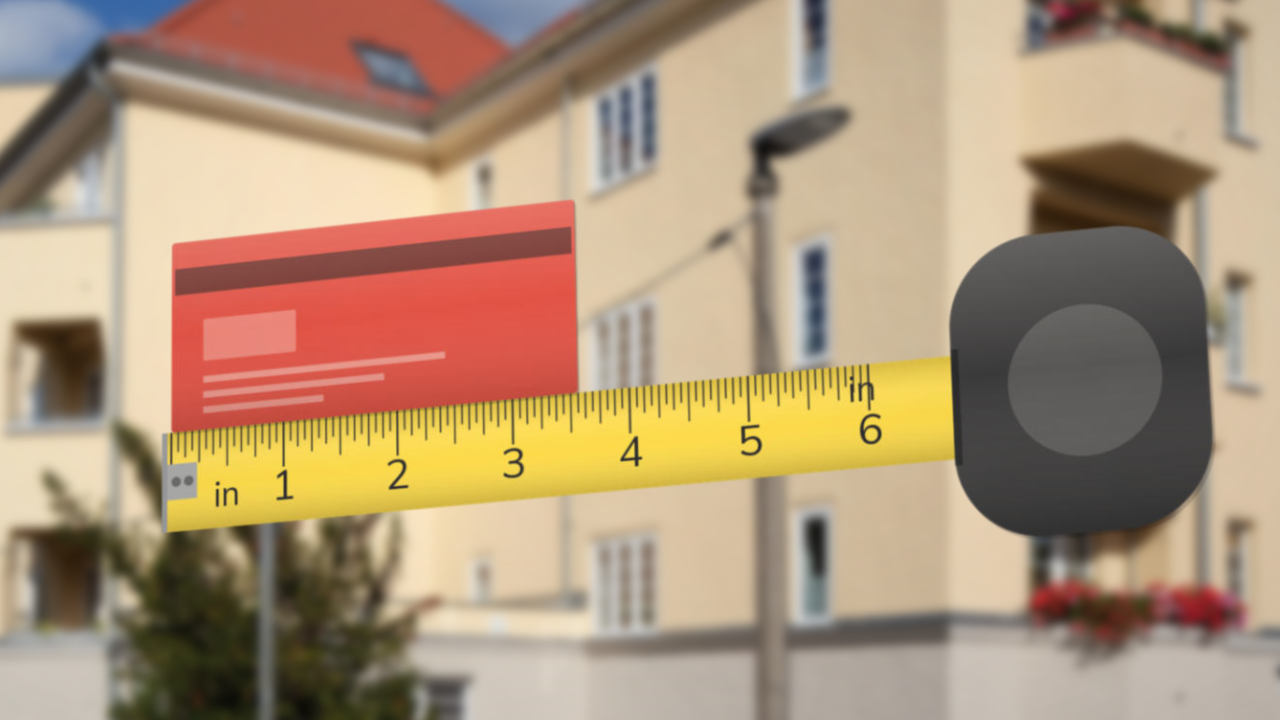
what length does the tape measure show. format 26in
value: 3.5625in
